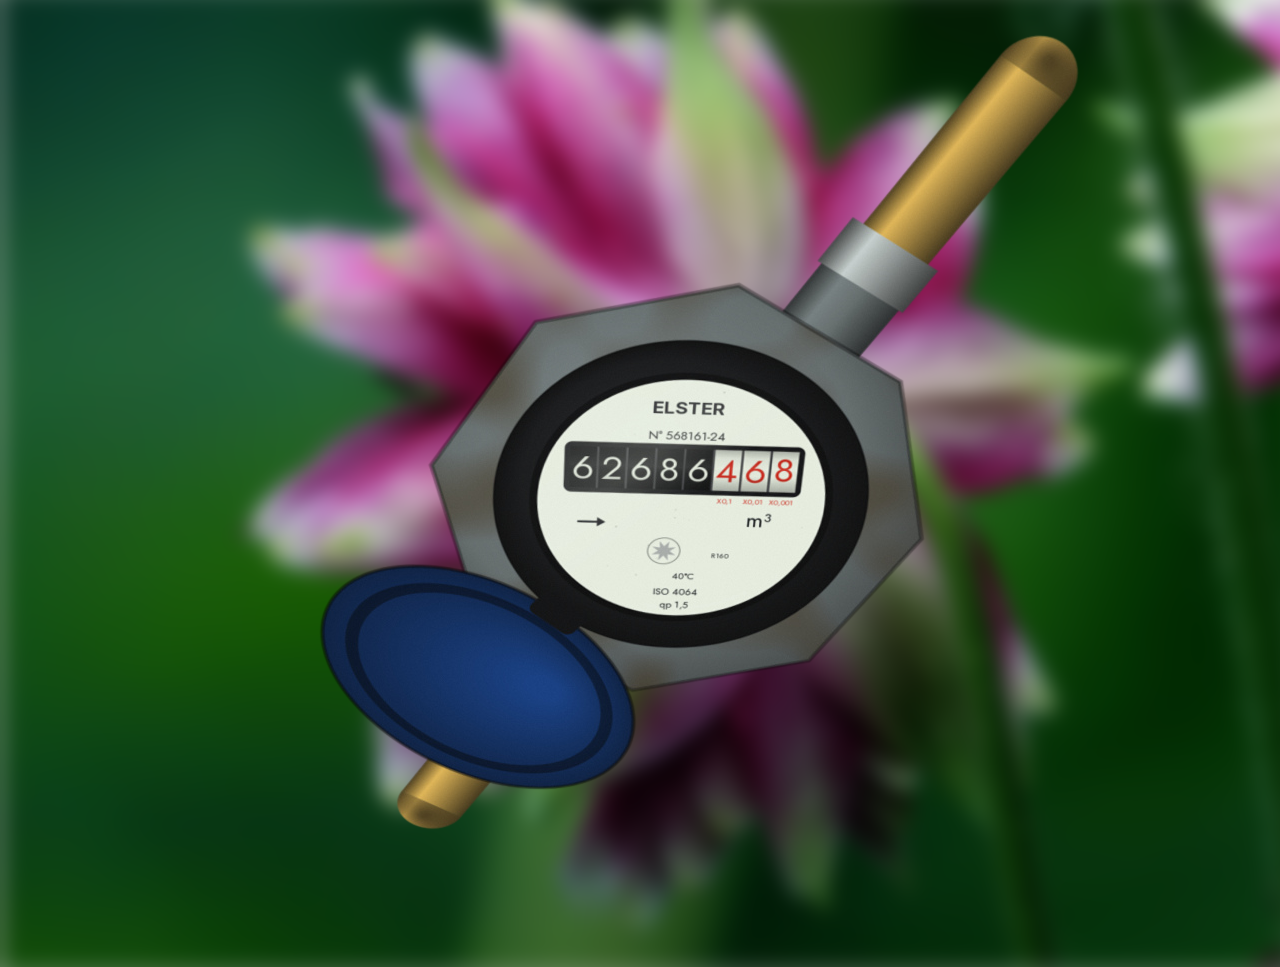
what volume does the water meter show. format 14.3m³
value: 62686.468m³
